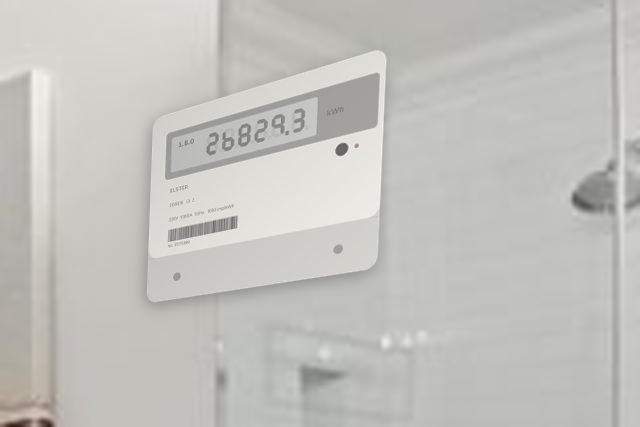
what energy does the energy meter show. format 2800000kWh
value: 26829.3kWh
